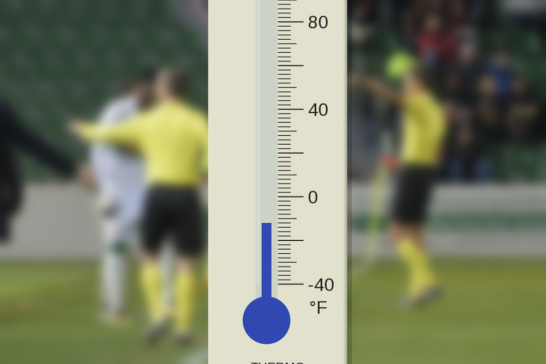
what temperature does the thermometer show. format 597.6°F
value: -12°F
